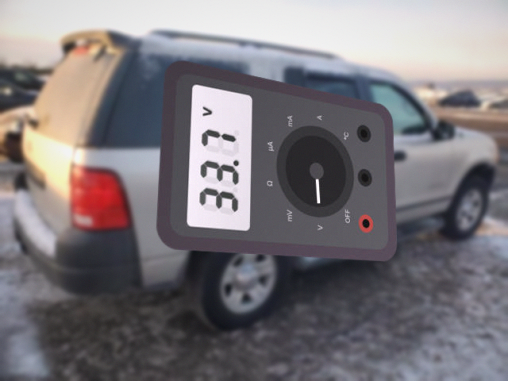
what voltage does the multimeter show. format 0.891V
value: 33.7V
